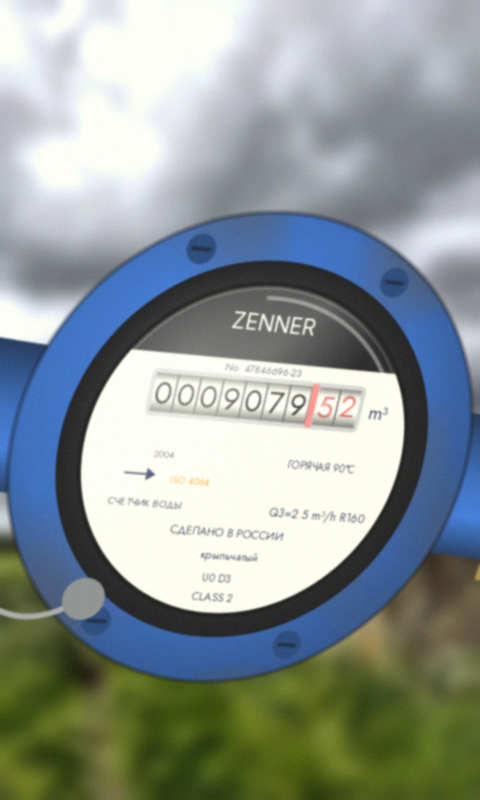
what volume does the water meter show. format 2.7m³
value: 9079.52m³
